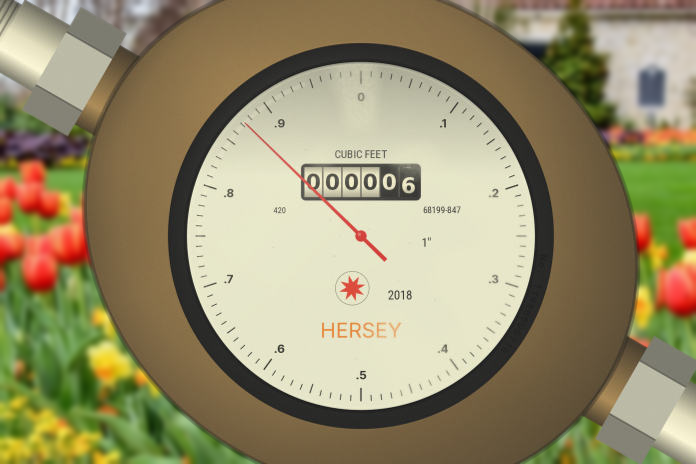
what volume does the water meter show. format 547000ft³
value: 5.87ft³
